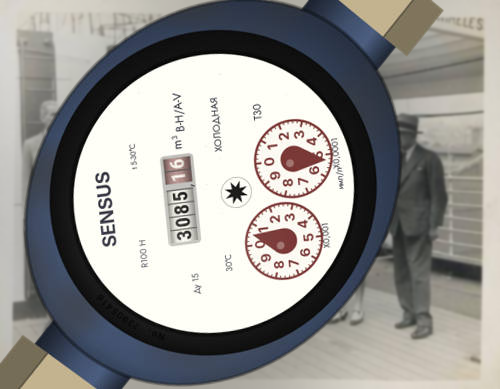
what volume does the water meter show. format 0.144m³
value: 3085.1605m³
